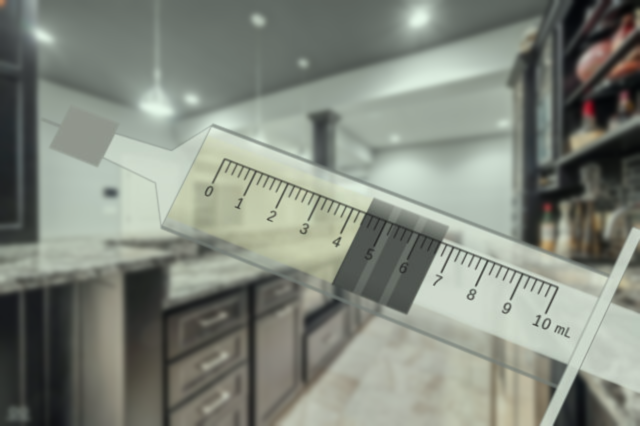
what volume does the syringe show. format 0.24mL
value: 4.4mL
